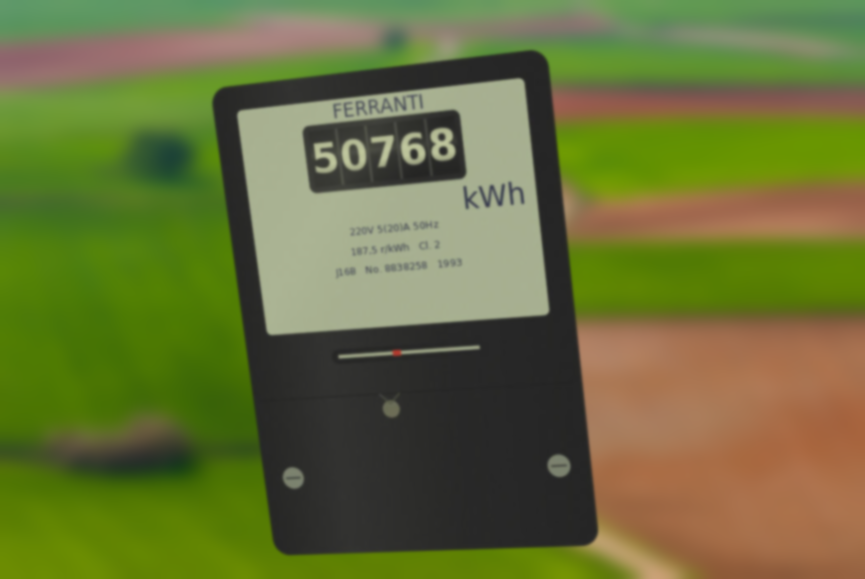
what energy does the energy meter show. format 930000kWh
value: 50768kWh
